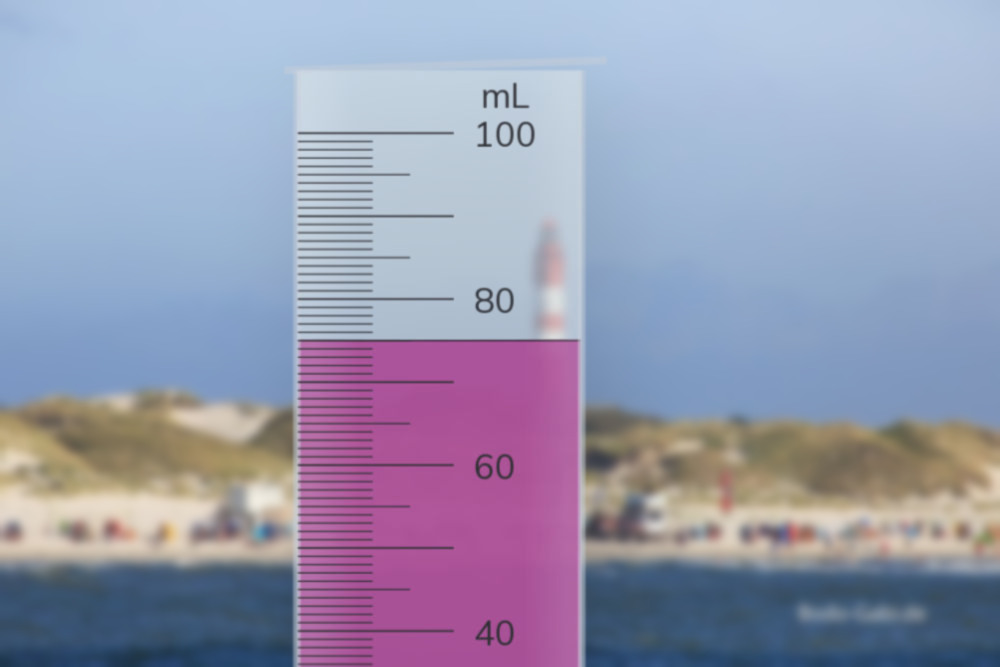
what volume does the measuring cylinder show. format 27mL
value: 75mL
